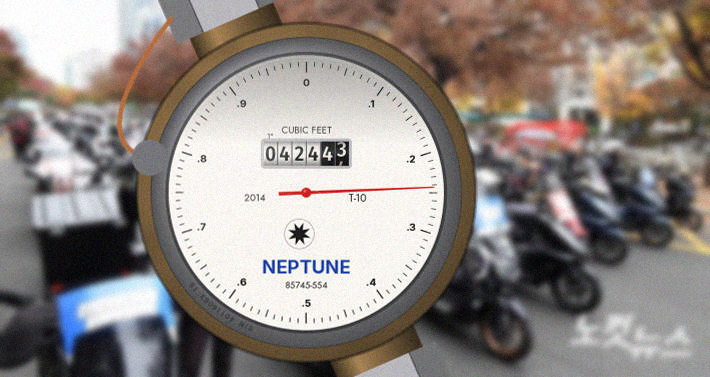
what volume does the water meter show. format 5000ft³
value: 42443.24ft³
